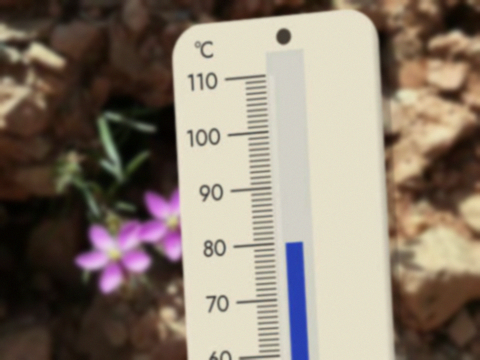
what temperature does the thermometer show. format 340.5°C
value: 80°C
